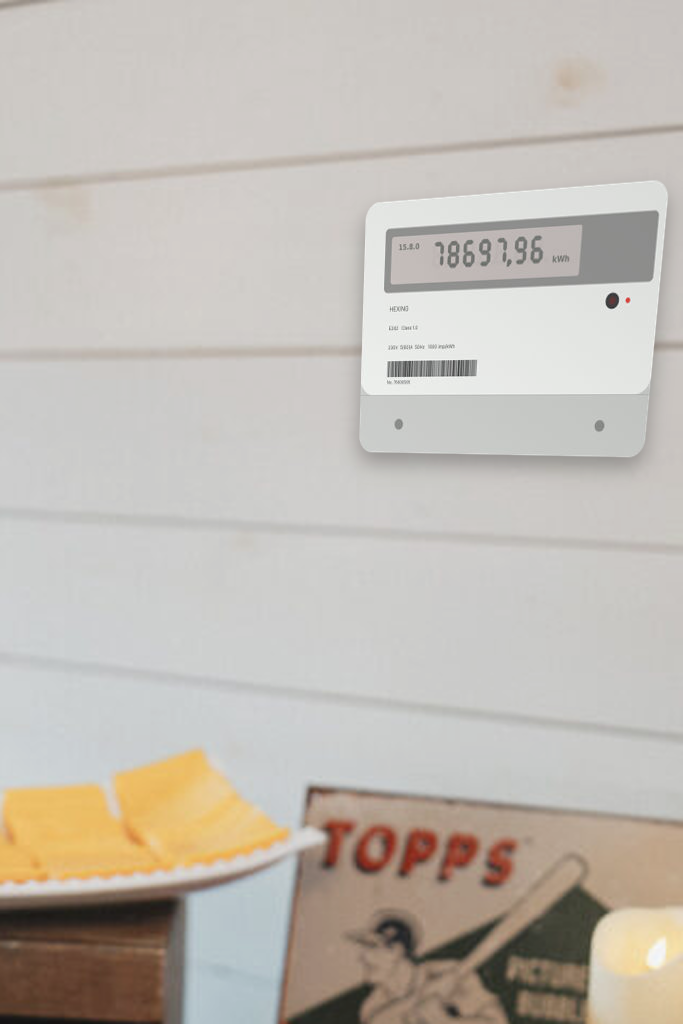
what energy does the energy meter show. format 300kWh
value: 78697.96kWh
